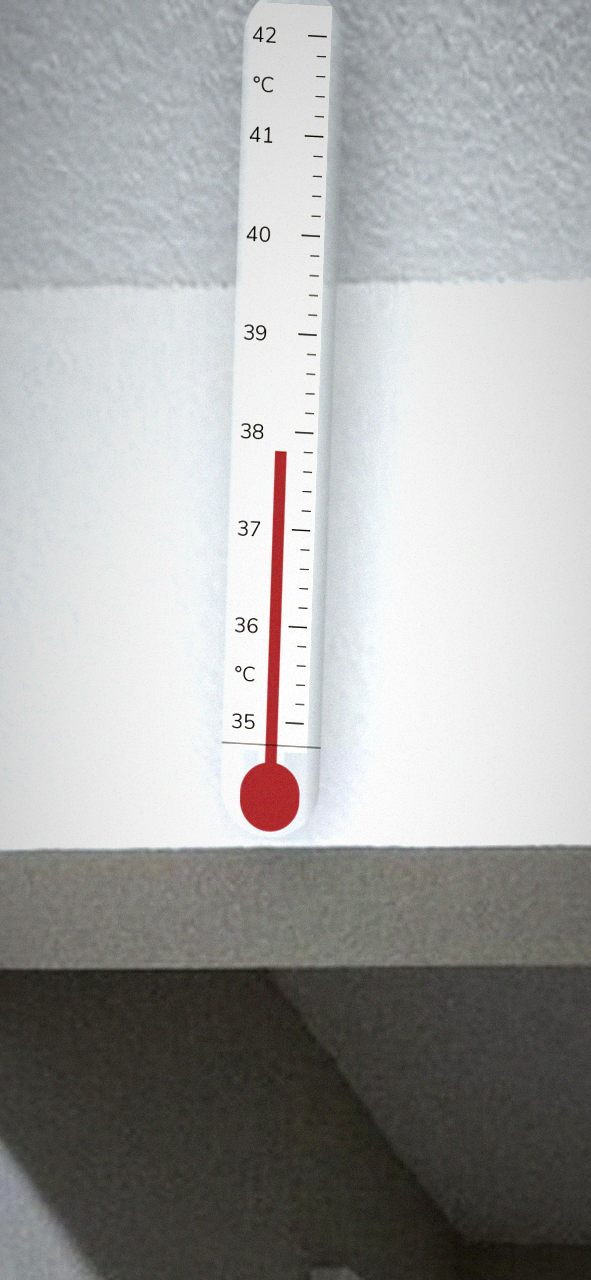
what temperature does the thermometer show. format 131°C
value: 37.8°C
